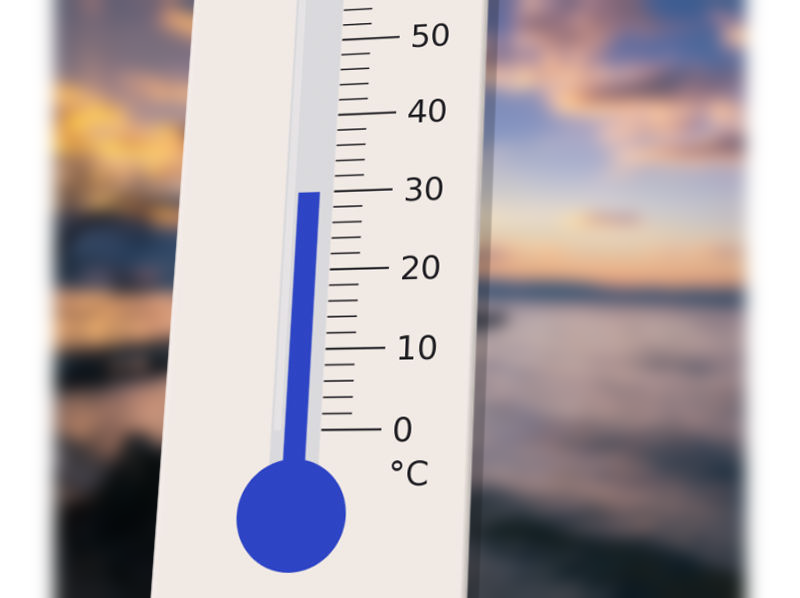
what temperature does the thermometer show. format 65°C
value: 30°C
